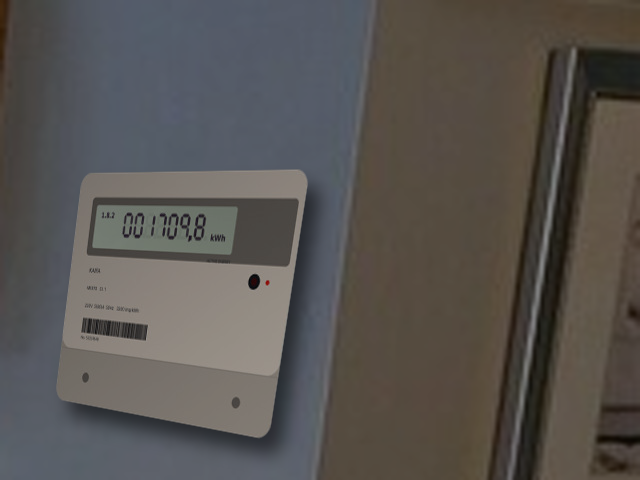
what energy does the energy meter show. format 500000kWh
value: 1709.8kWh
